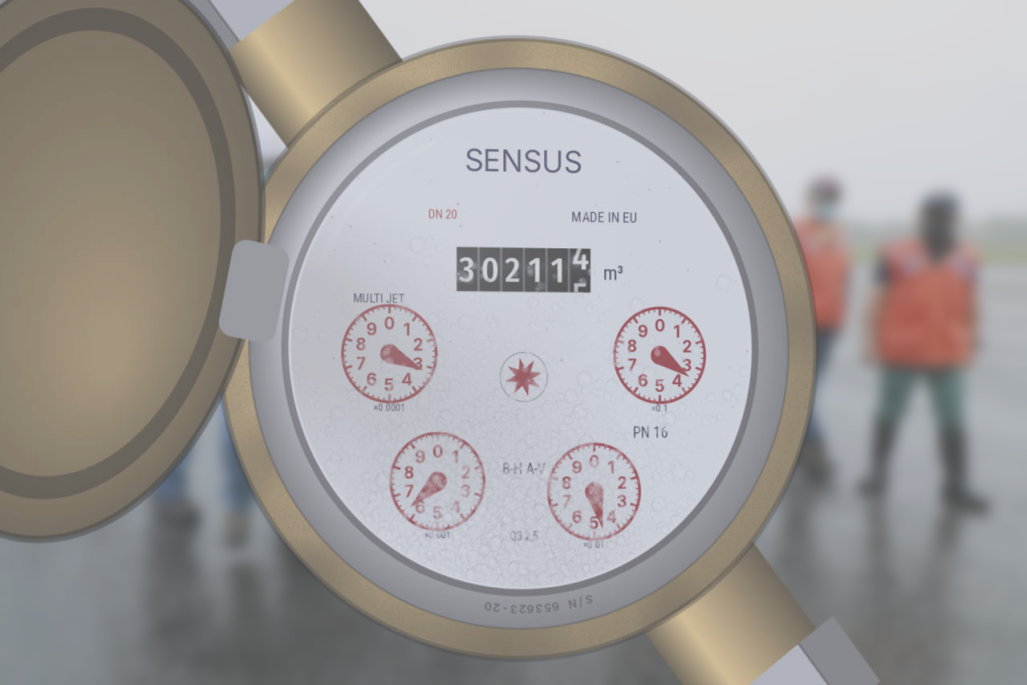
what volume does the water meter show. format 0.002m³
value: 302114.3463m³
